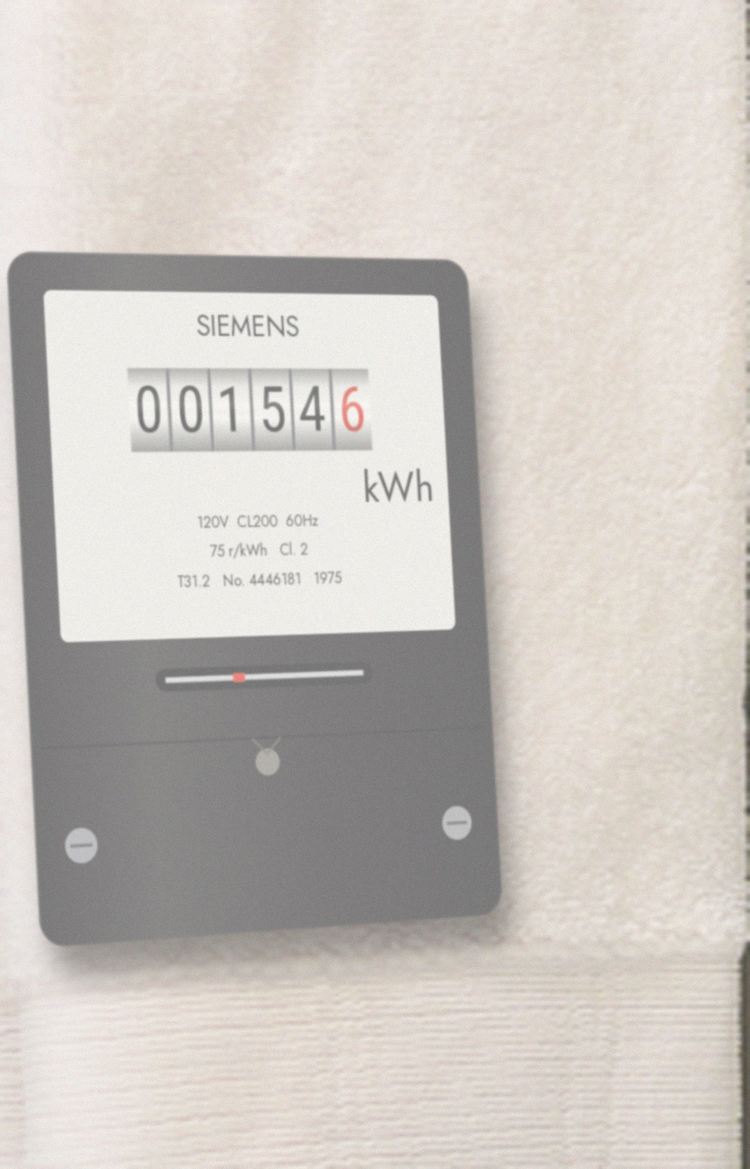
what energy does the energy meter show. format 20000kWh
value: 154.6kWh
